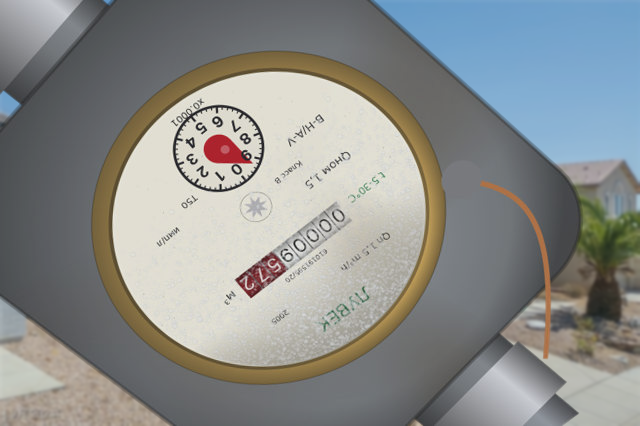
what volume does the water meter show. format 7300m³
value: 9.5719m³
